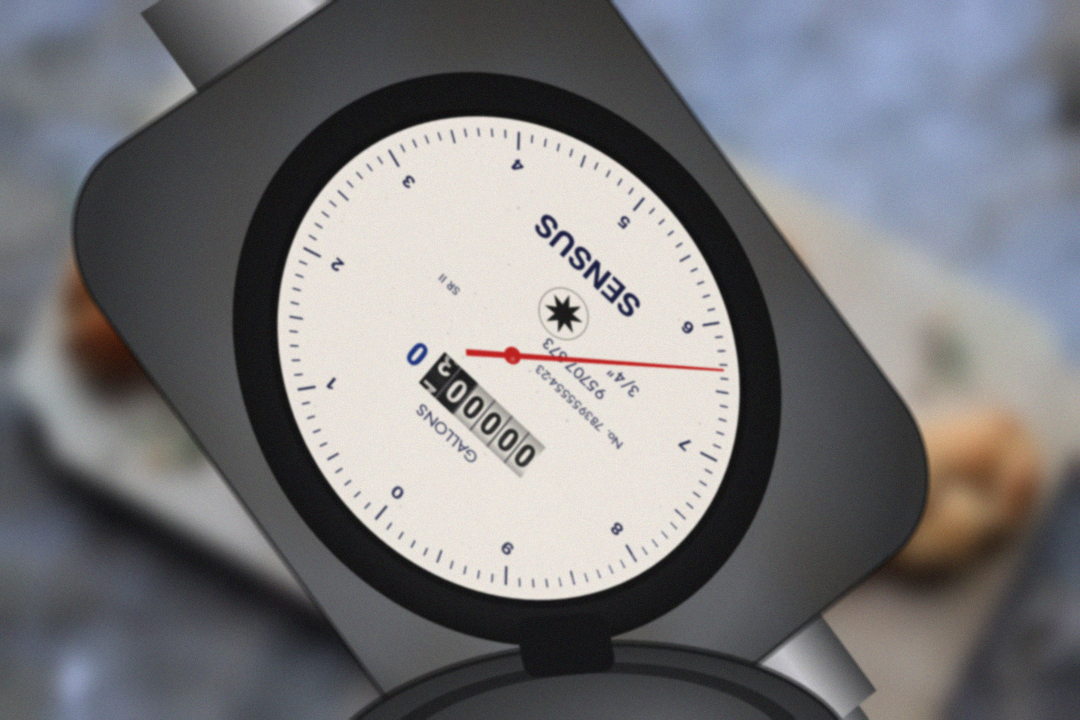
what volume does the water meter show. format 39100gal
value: 26.3gal
